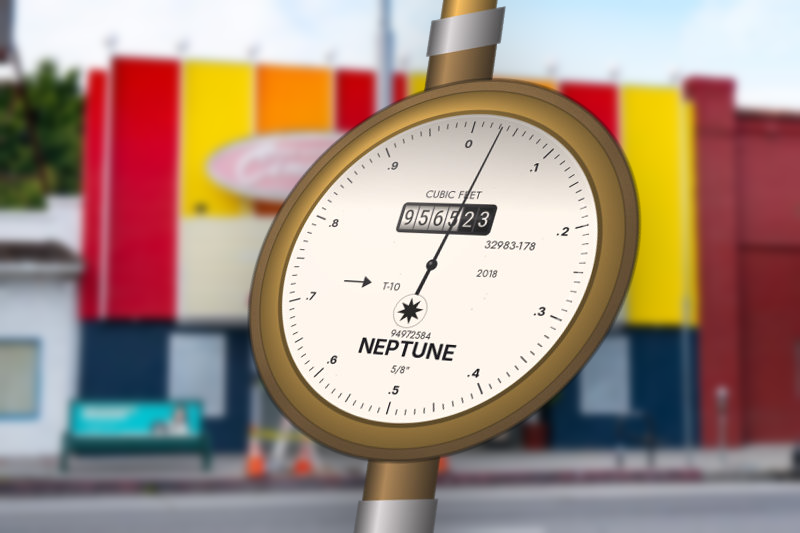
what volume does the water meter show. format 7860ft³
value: 956523.03ft³
